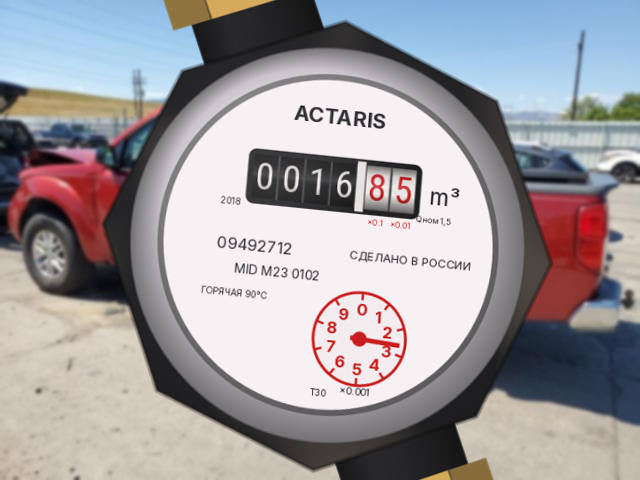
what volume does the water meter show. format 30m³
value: 16.852m³
